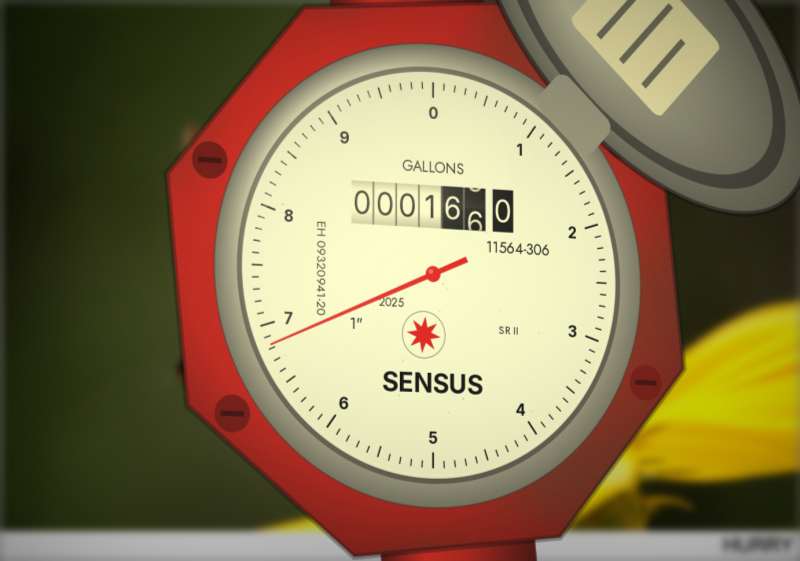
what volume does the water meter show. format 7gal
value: 1656.8gal
